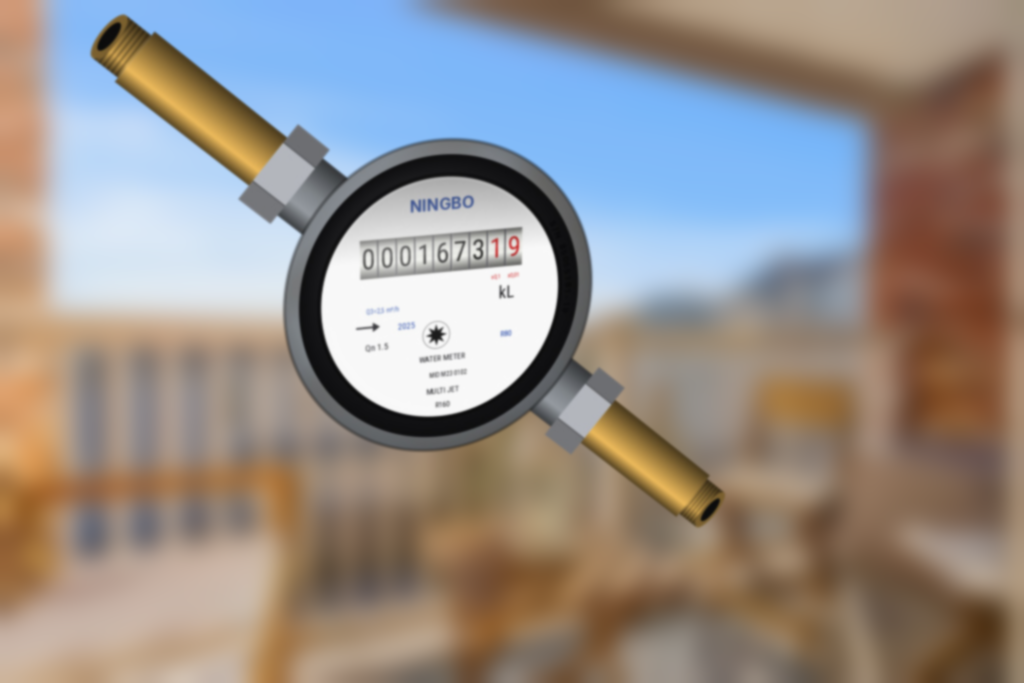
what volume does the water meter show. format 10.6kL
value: 1673.19kL
